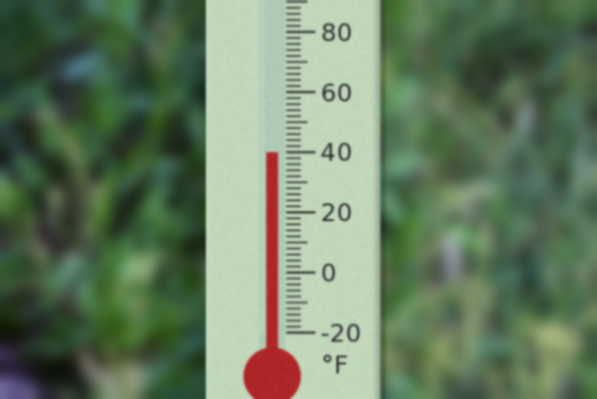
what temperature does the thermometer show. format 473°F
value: 40°F
